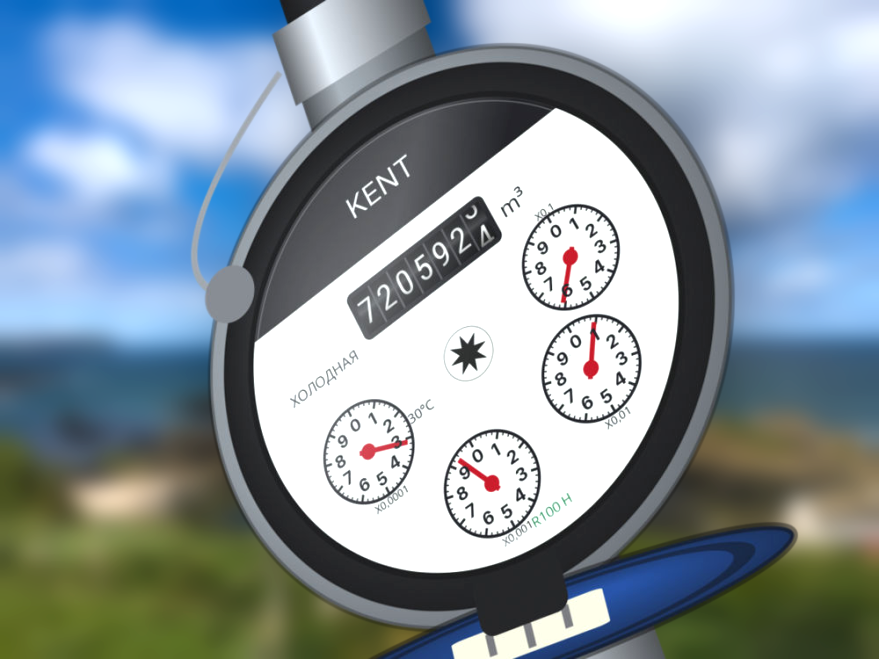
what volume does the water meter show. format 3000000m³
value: 7205923.6093m³
